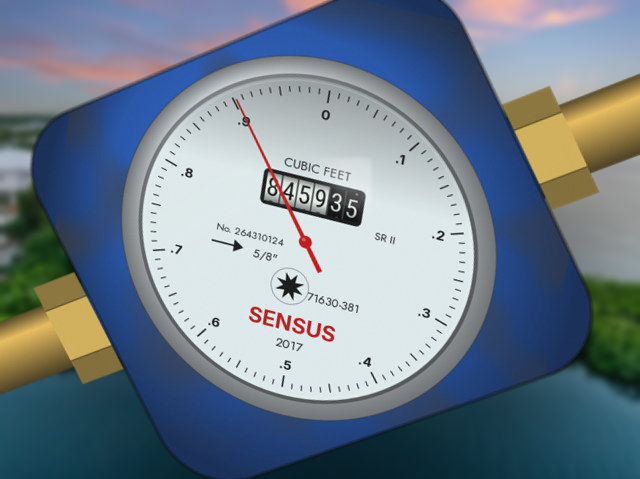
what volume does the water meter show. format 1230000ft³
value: 845934.90ft³
